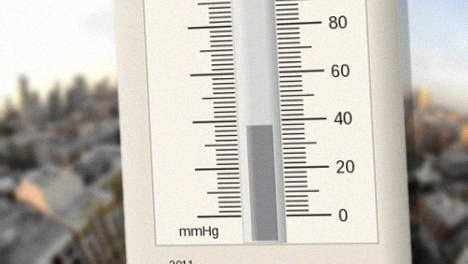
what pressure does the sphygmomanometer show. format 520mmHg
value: 38mmHg
